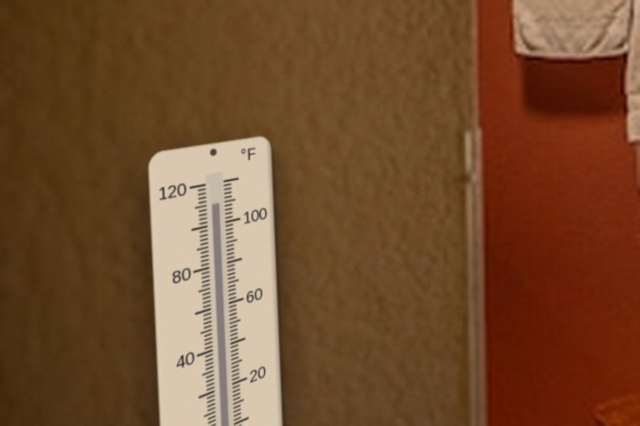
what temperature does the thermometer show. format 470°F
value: 110°F
